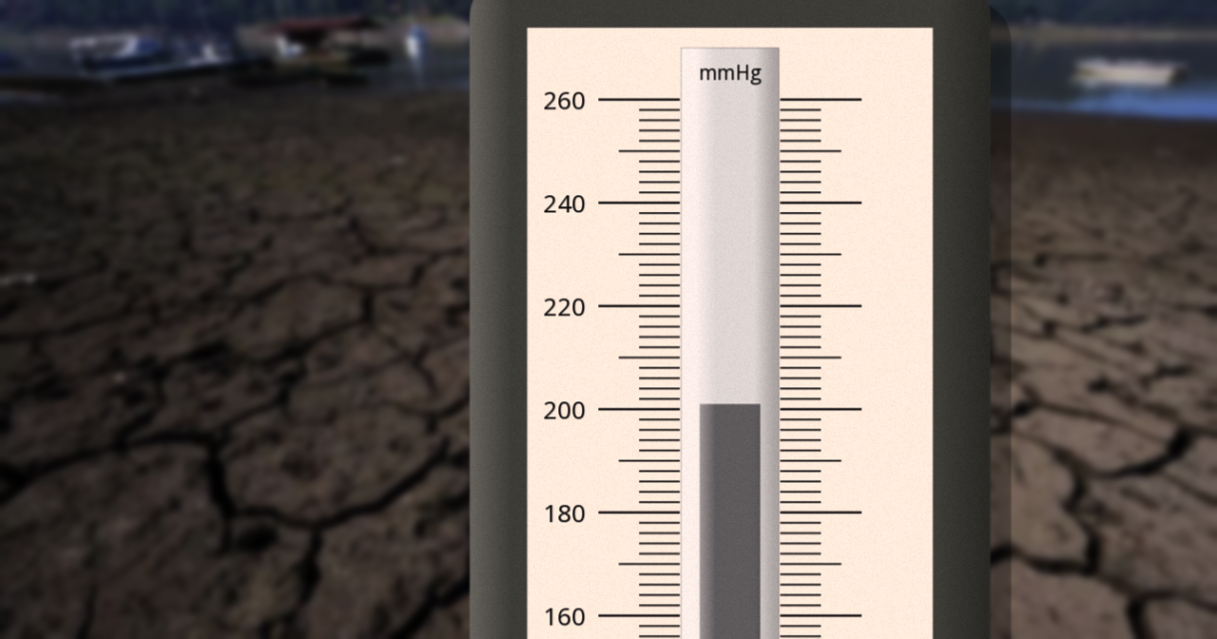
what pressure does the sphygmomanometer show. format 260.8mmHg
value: 201mmHg
